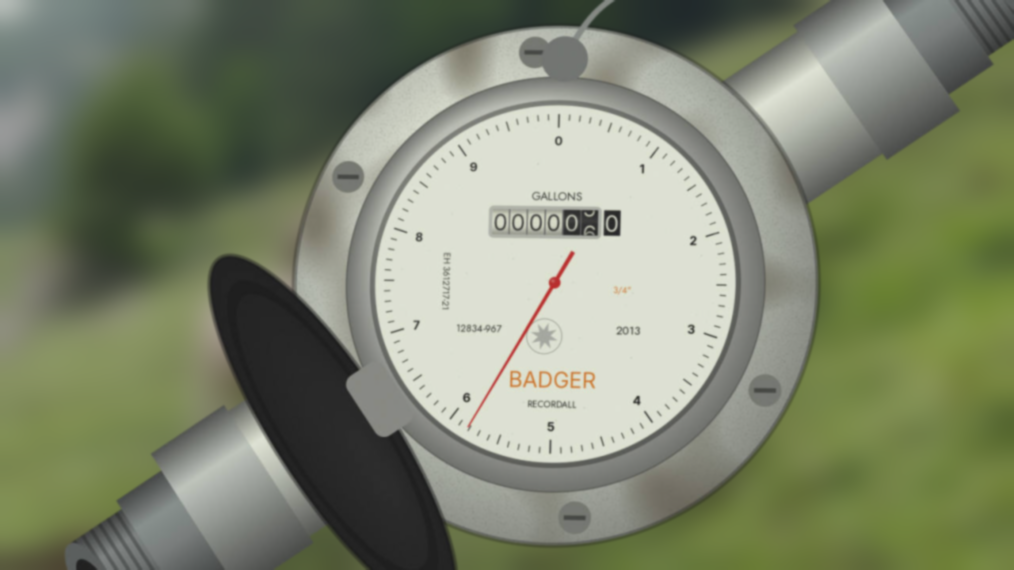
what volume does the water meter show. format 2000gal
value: 55.8gal
